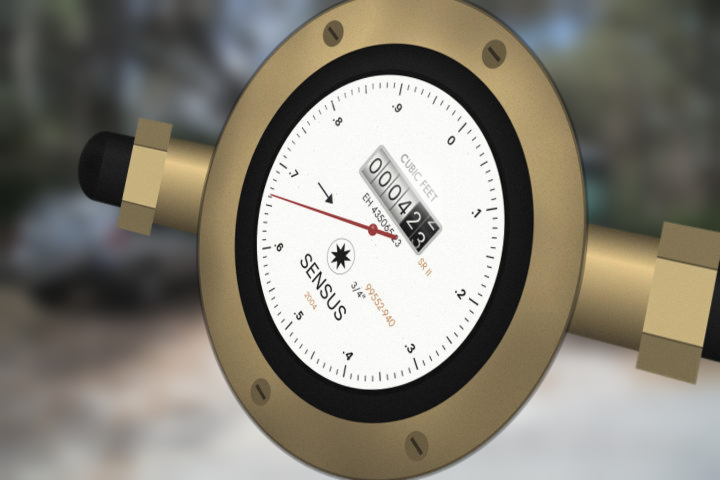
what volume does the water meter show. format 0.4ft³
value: 422.66ft³
